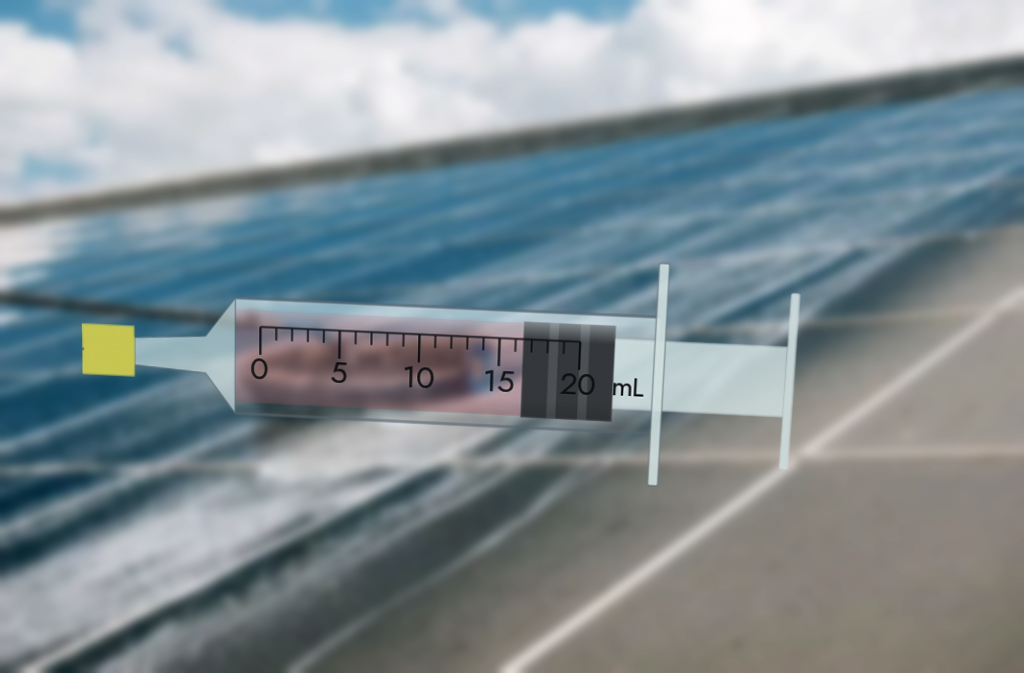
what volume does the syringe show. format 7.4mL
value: 16.5mL
